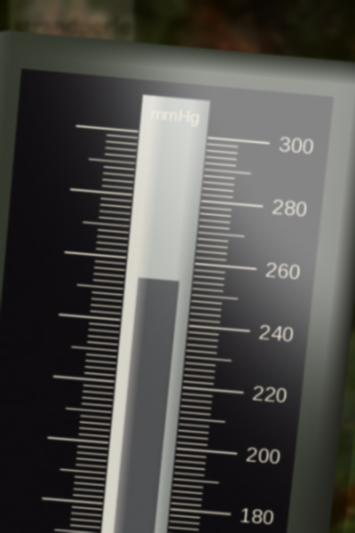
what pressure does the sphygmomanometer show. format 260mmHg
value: 254mmHg
